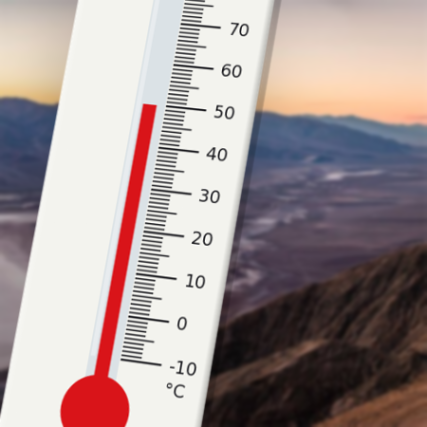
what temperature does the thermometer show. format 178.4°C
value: 50°C
